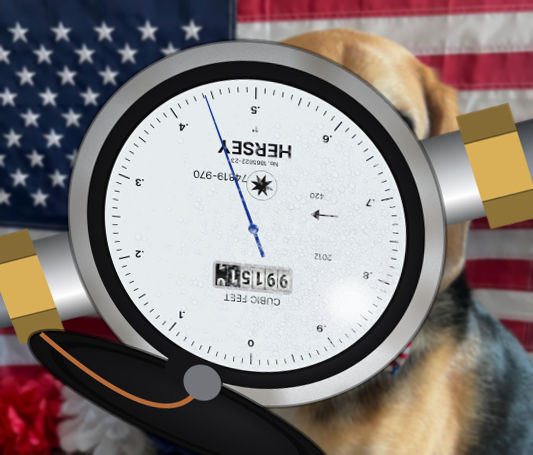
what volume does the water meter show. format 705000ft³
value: 991510.44ft³
